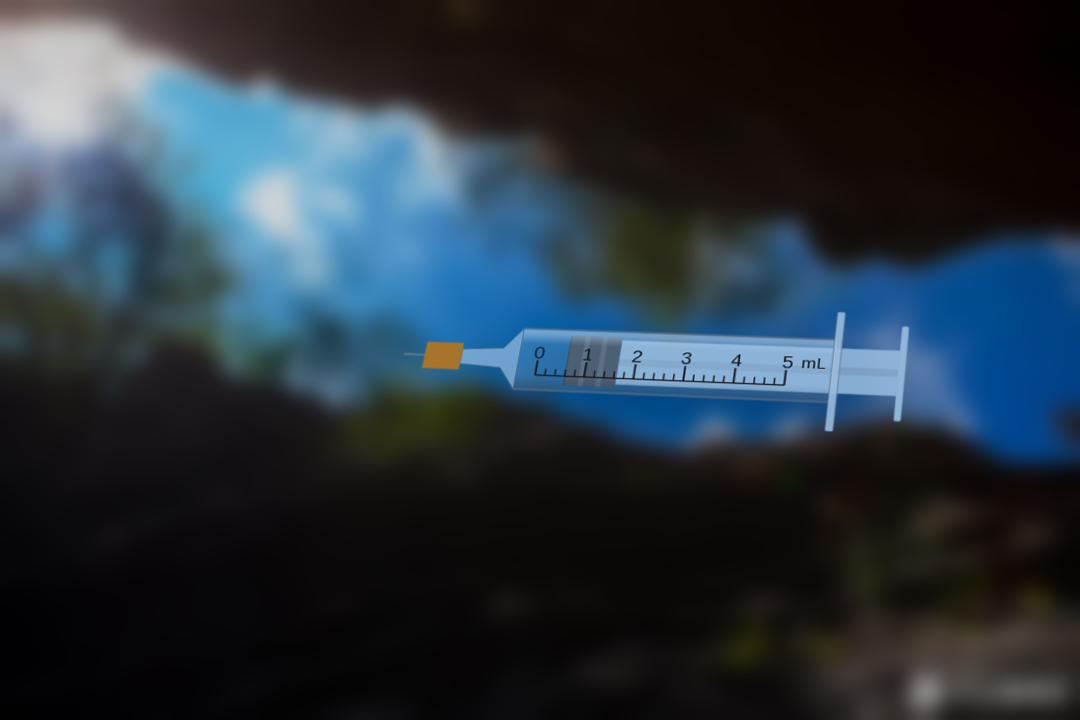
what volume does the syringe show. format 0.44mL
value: 0.6mL
